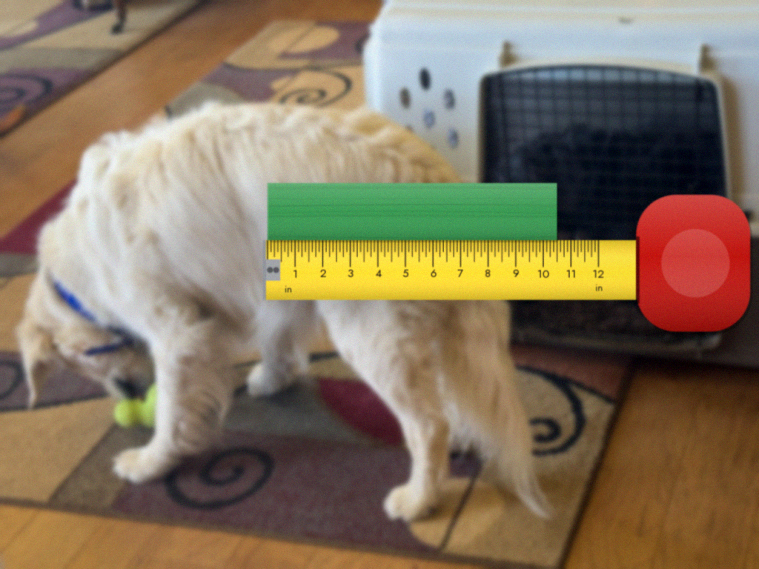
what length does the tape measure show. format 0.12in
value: 10.5in
